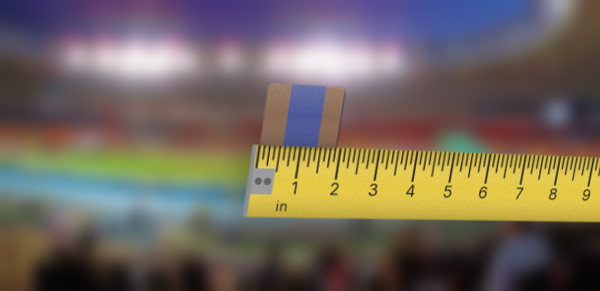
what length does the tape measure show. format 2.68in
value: 1.875in
